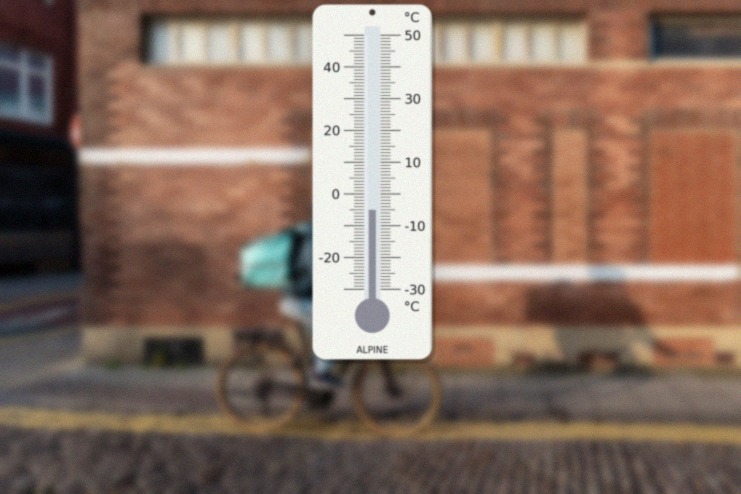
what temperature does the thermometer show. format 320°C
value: -5°C
